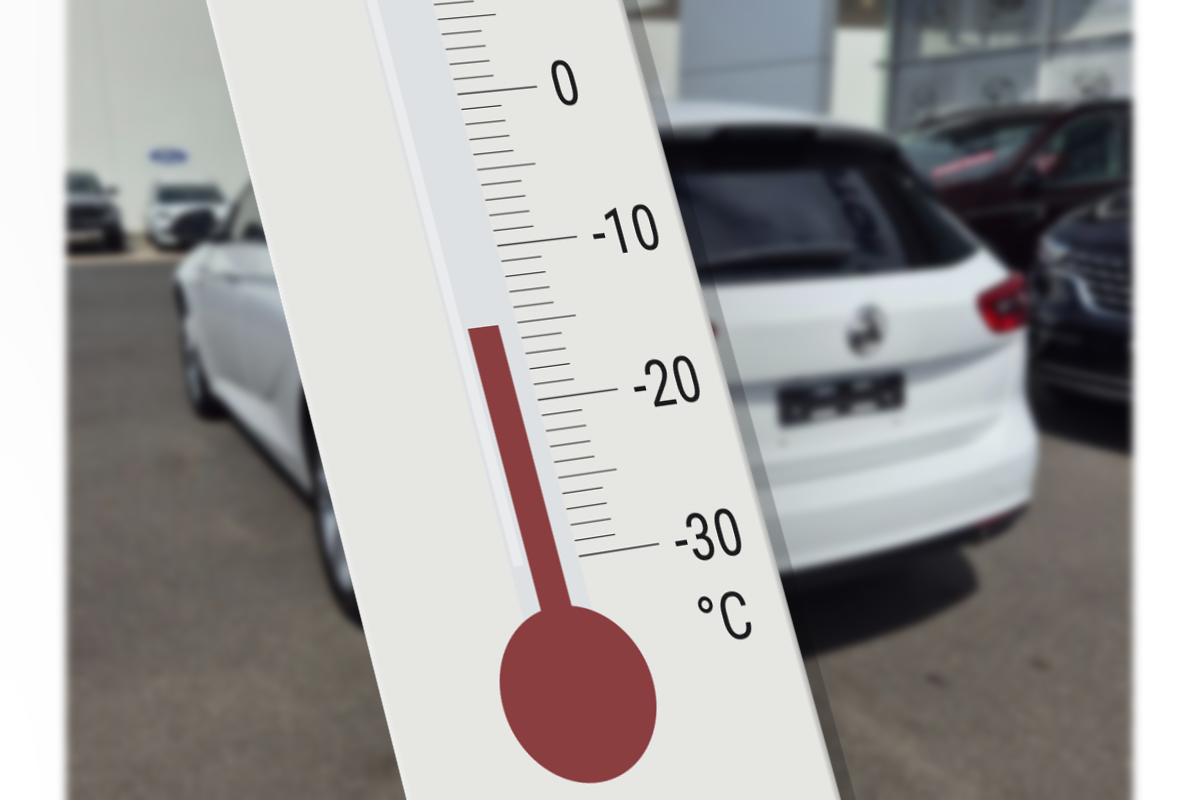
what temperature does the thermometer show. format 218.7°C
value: -15°C
